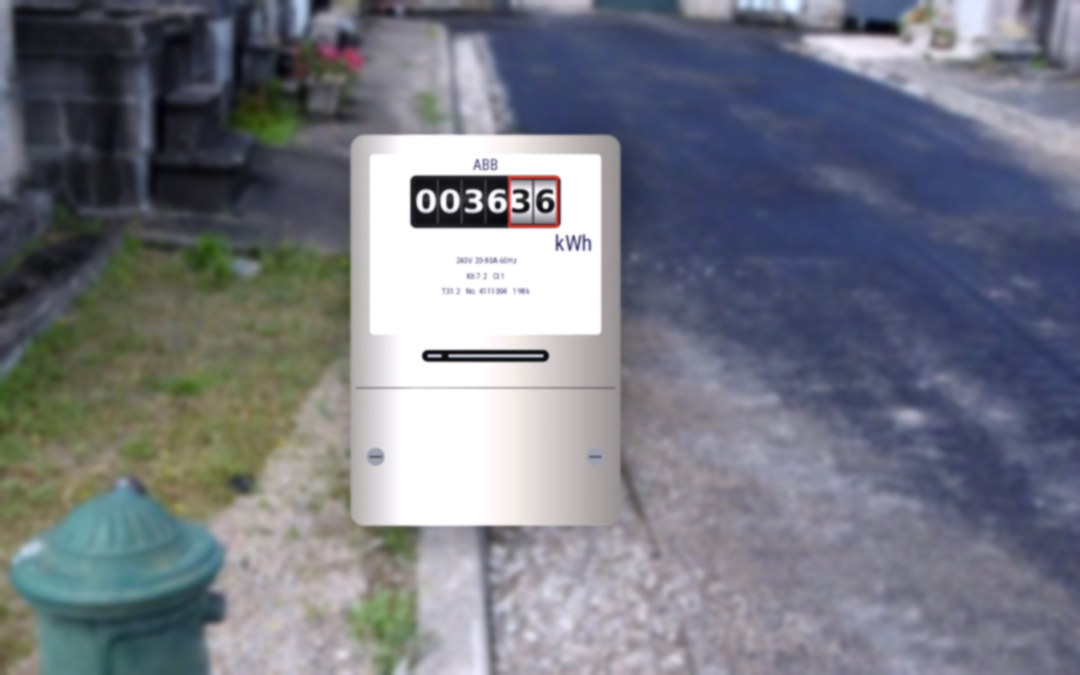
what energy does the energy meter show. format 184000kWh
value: 36.36kWh
